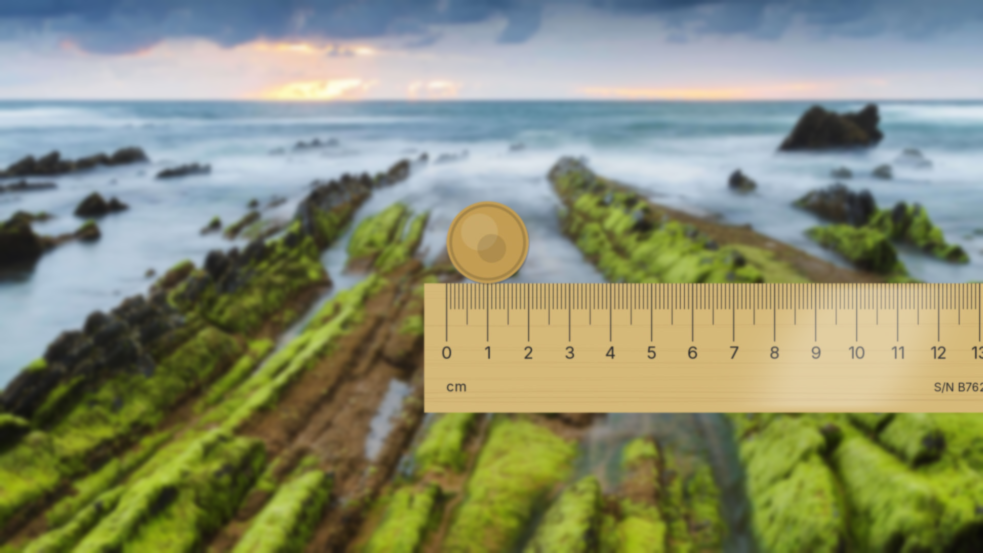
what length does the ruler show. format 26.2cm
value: 2cm
